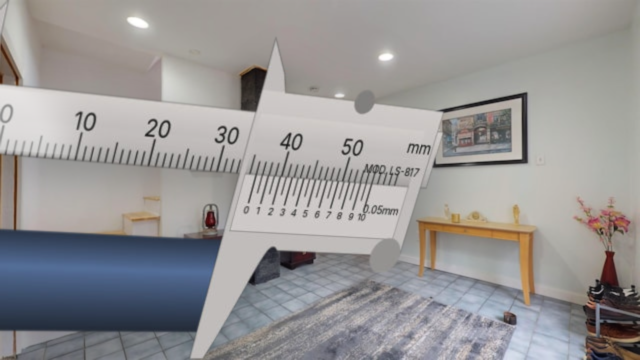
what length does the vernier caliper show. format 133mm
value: 36.0mm
